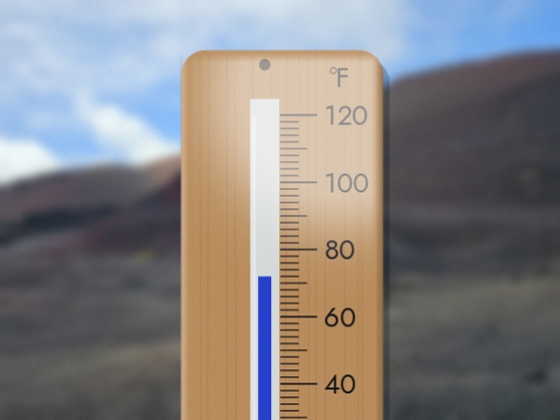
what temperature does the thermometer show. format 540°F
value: 72°F
